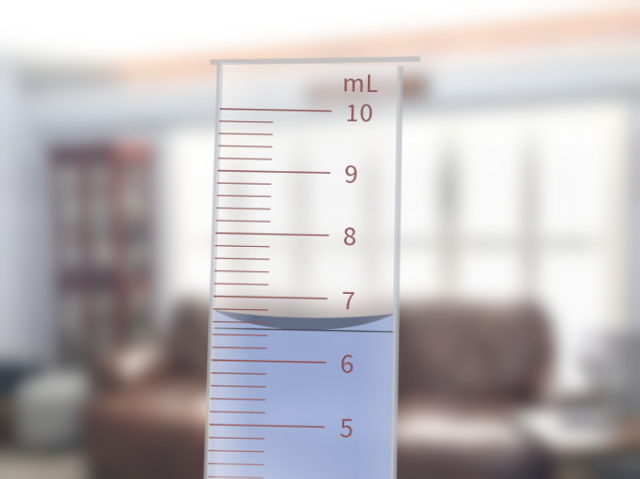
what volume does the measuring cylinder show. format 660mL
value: 6.5mL
